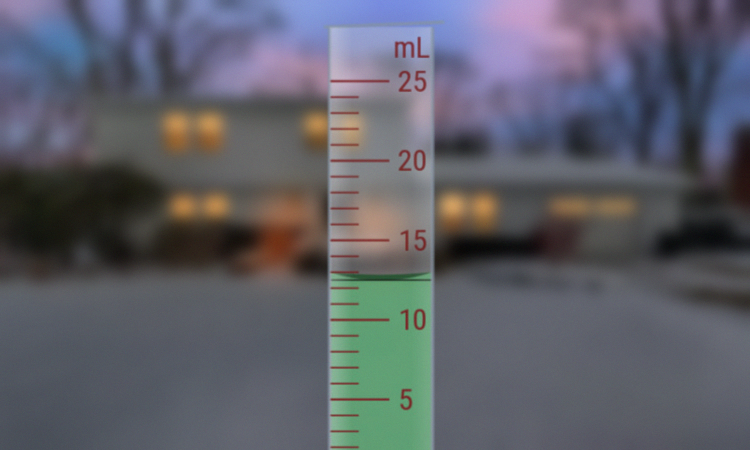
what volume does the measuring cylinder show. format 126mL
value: 12.5mL
